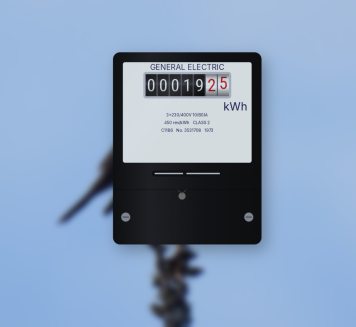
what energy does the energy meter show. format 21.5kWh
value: 19.25kWh
